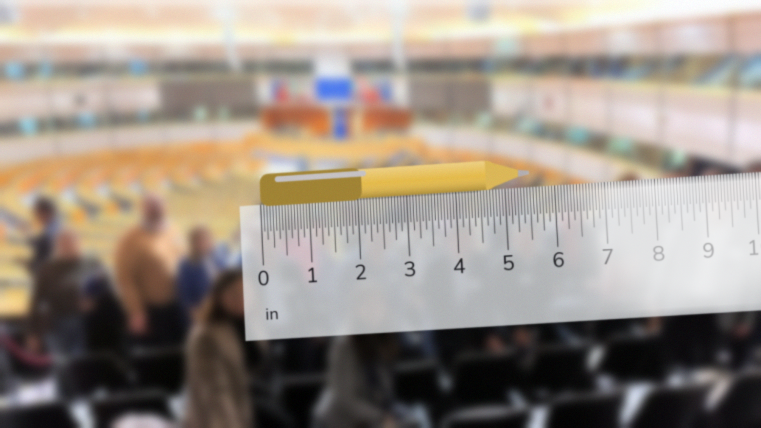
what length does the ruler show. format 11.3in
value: 5.5in
